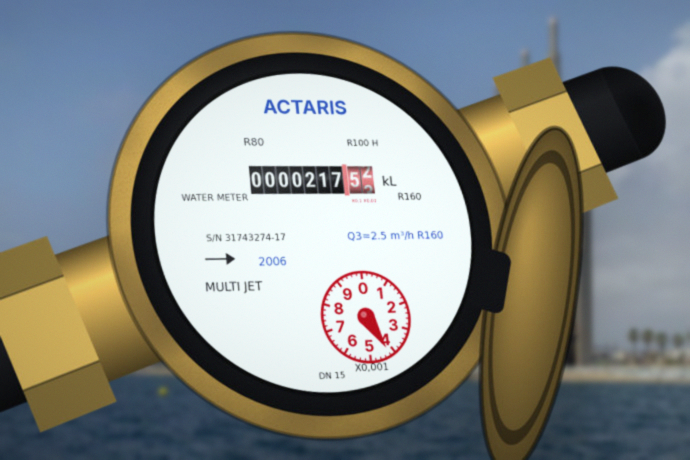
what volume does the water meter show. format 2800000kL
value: 217.524kL
